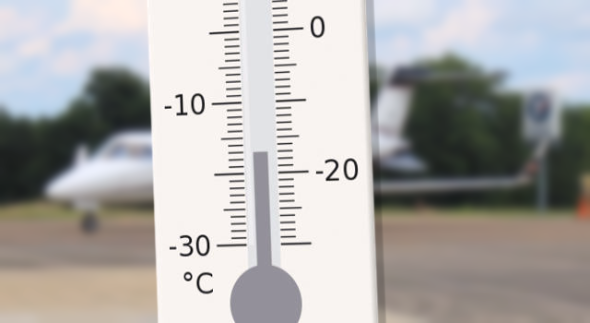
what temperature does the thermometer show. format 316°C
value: -17°C
